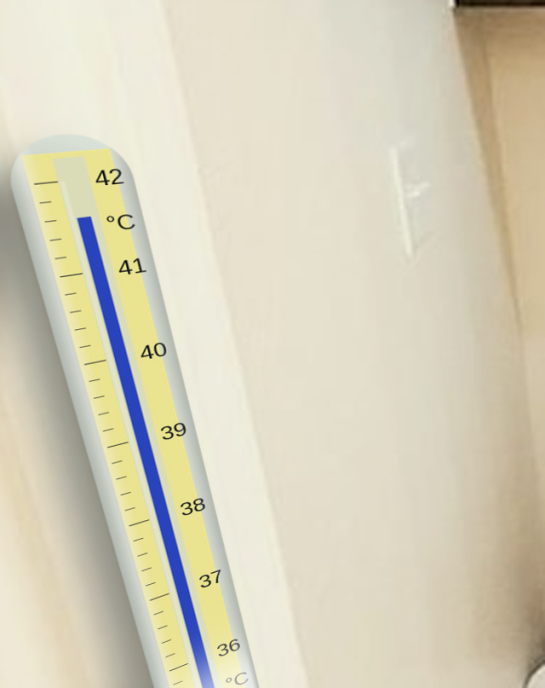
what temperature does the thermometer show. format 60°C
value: 41.6°C
